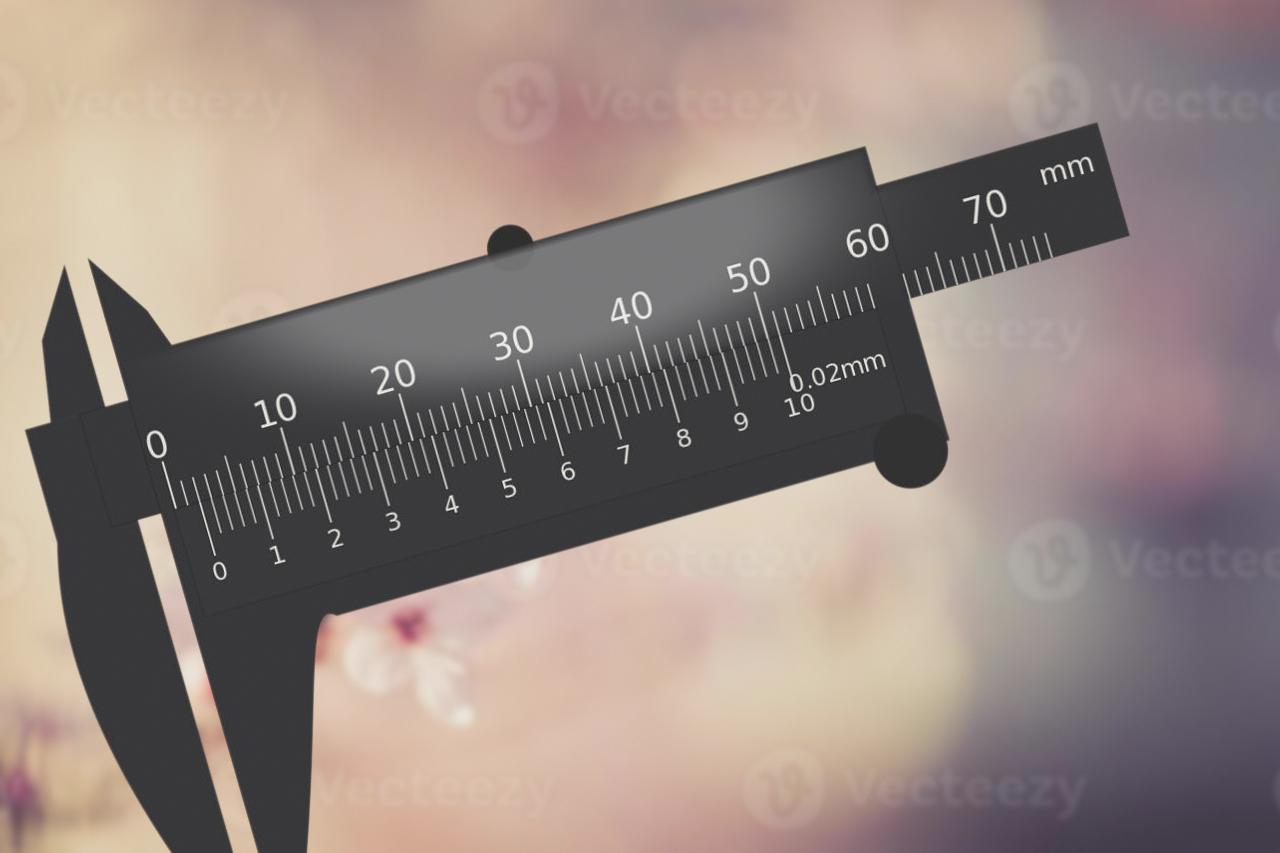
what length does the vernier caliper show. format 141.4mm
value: 2.0mm
